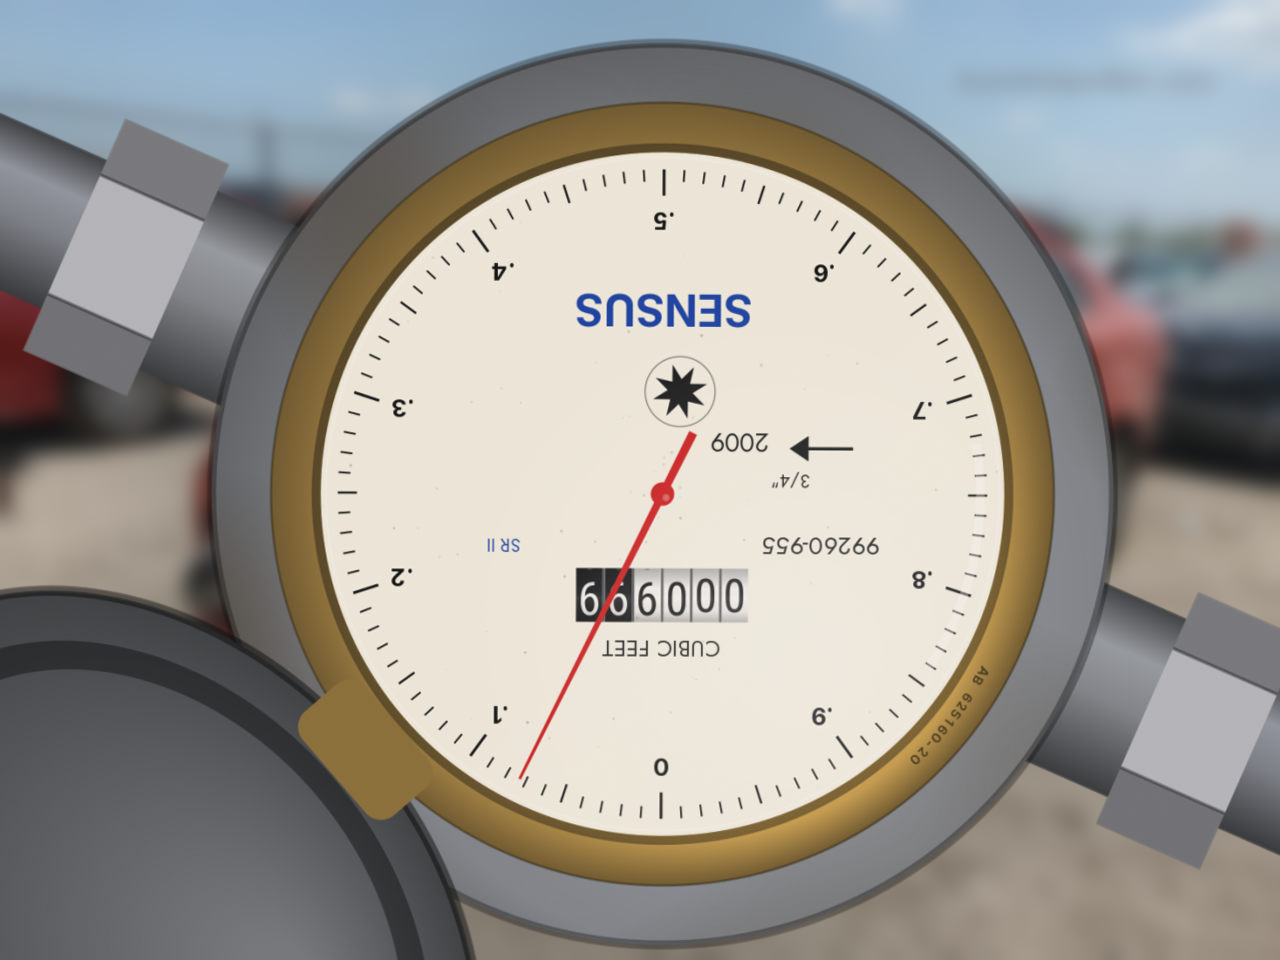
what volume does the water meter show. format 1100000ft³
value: 999.07ft³
